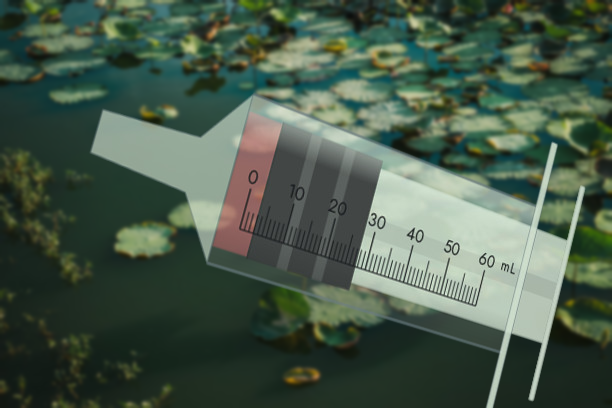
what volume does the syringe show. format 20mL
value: 3mL
